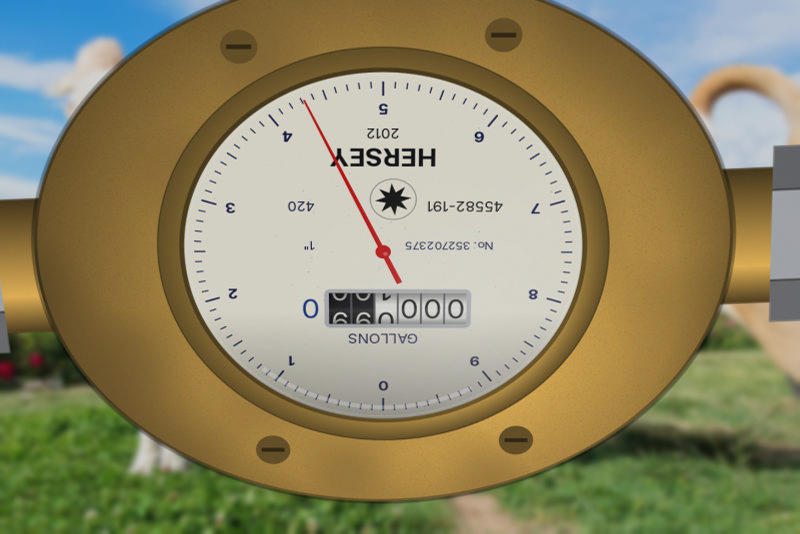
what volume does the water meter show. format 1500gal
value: 994.3gal
